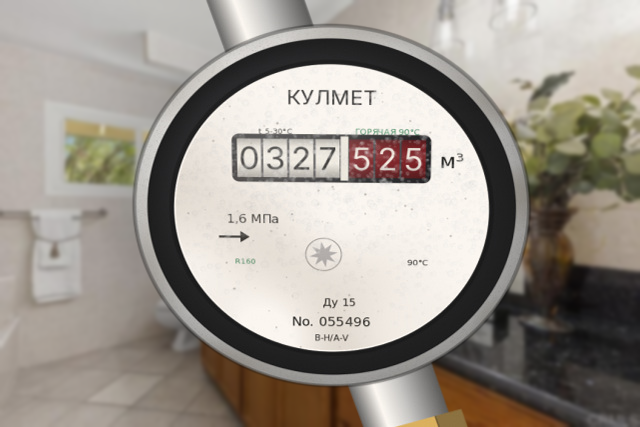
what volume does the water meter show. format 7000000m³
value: 327.525m³
